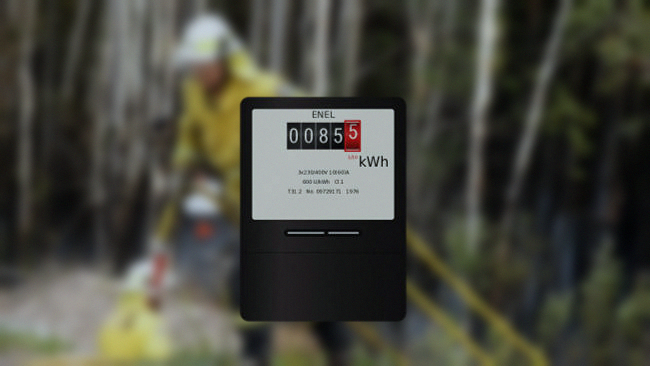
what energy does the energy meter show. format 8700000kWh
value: 85.5kWh
